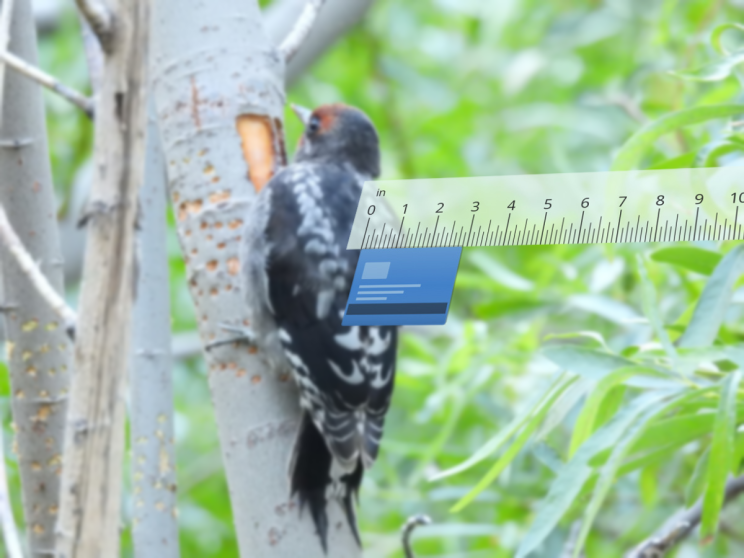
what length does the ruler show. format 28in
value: 2.875in
